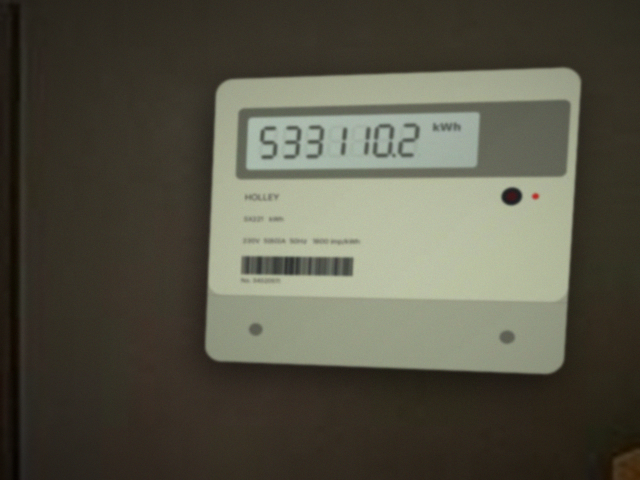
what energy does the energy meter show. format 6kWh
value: 533110.2kWh
